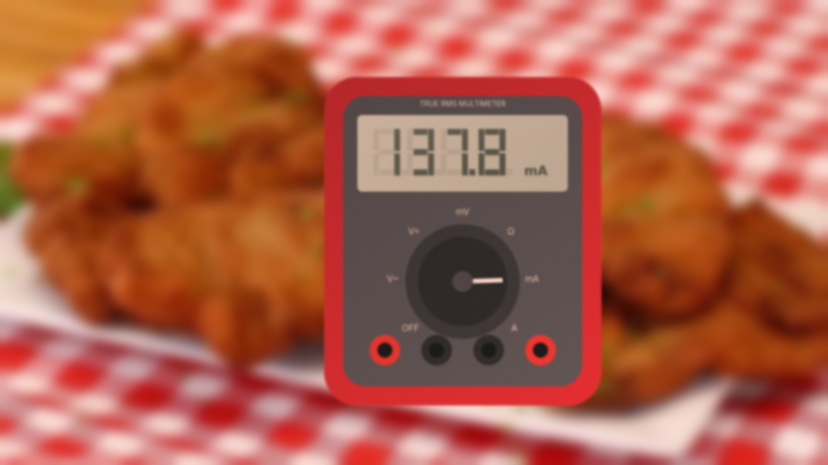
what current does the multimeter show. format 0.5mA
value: 137.8mA
